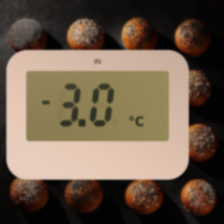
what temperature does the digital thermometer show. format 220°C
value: -3.0°C
